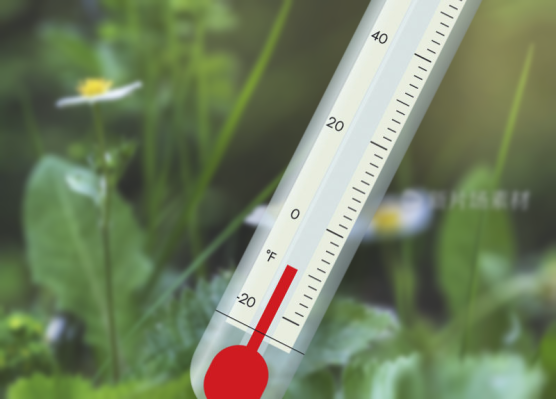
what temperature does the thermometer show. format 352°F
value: -10°F
